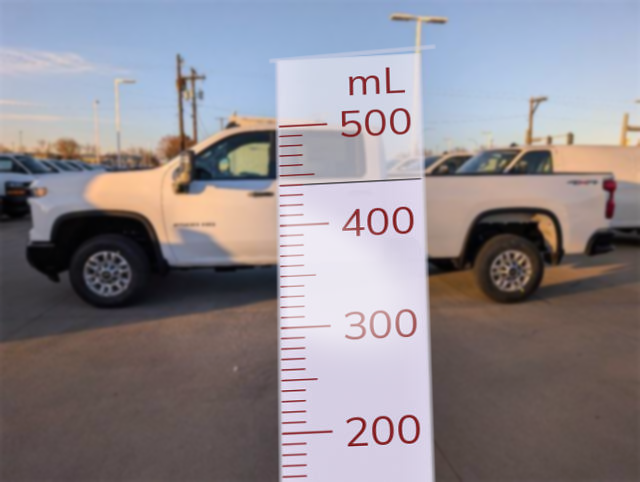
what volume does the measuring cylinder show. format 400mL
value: 440mL
